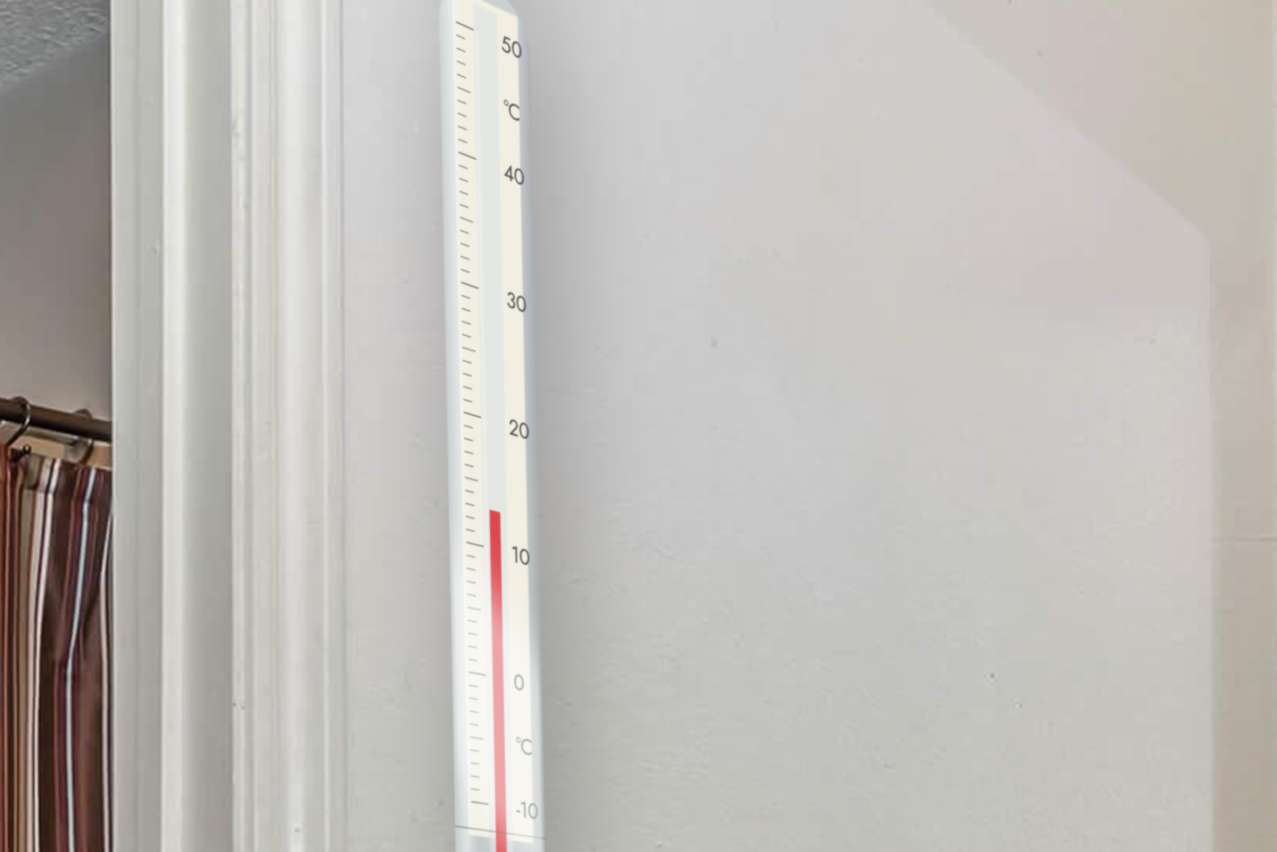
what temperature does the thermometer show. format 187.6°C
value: 13°C
